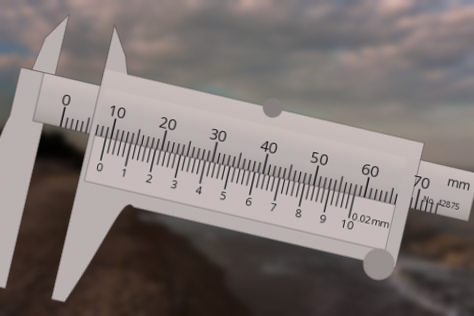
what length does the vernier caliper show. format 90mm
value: 9.0mm
